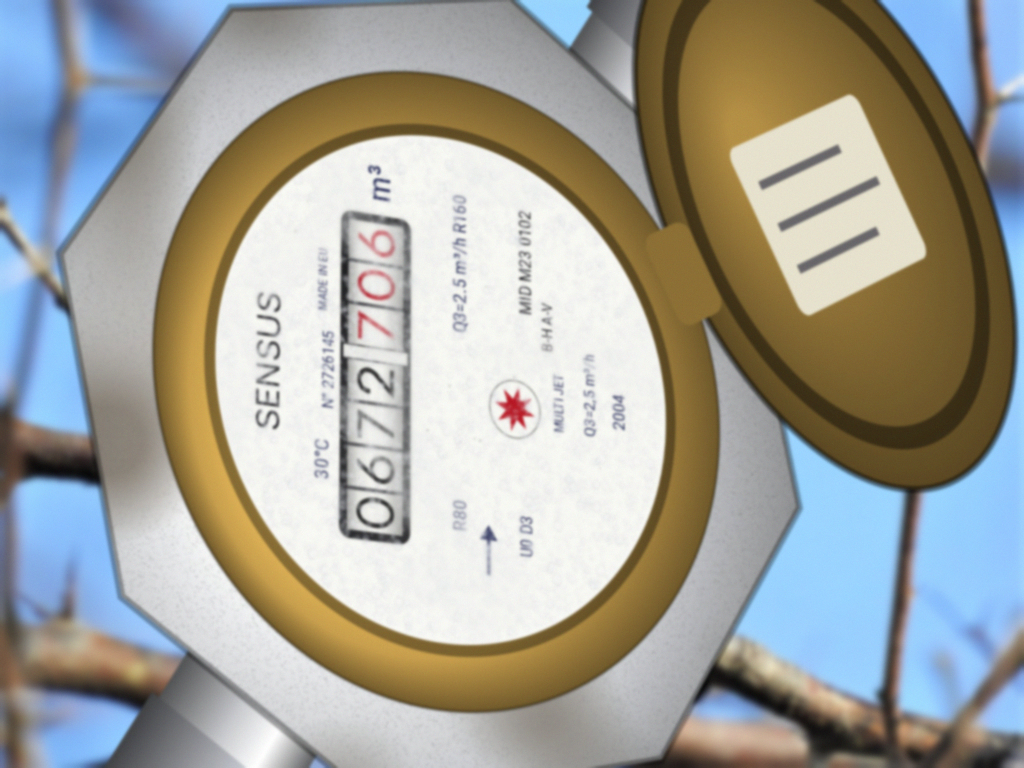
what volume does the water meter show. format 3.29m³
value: 672.706m³
